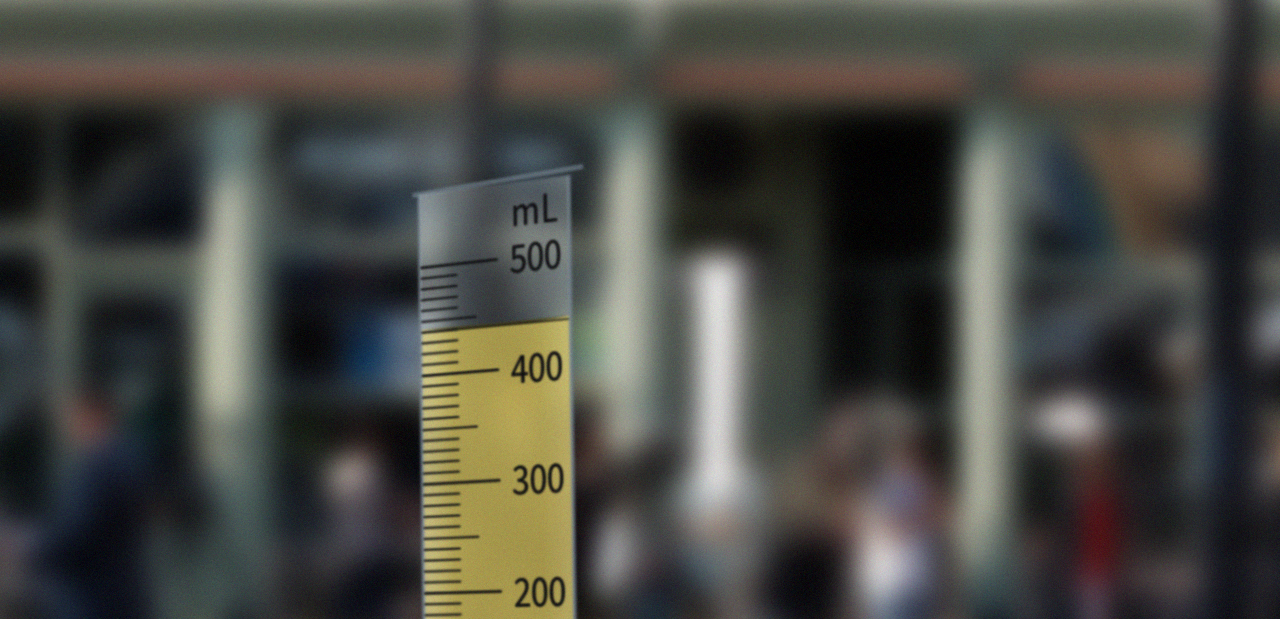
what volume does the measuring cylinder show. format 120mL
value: 440mL
